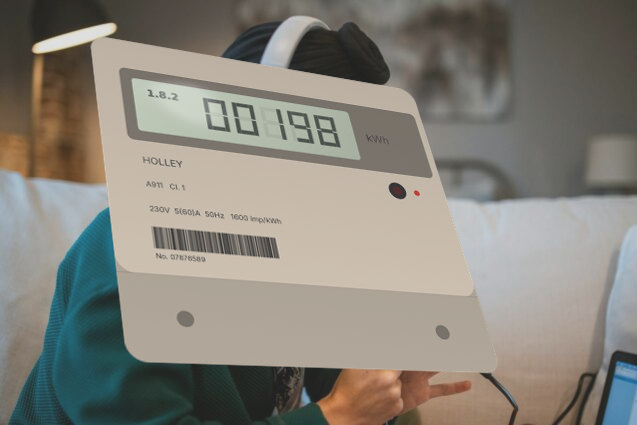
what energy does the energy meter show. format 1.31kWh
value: 198kWh
